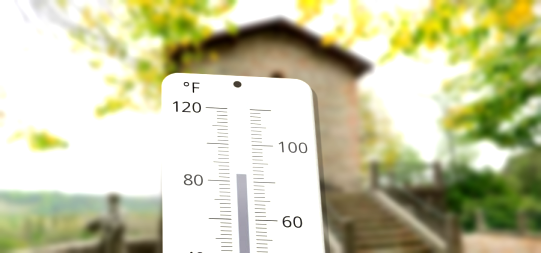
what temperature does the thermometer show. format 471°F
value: 84°F
